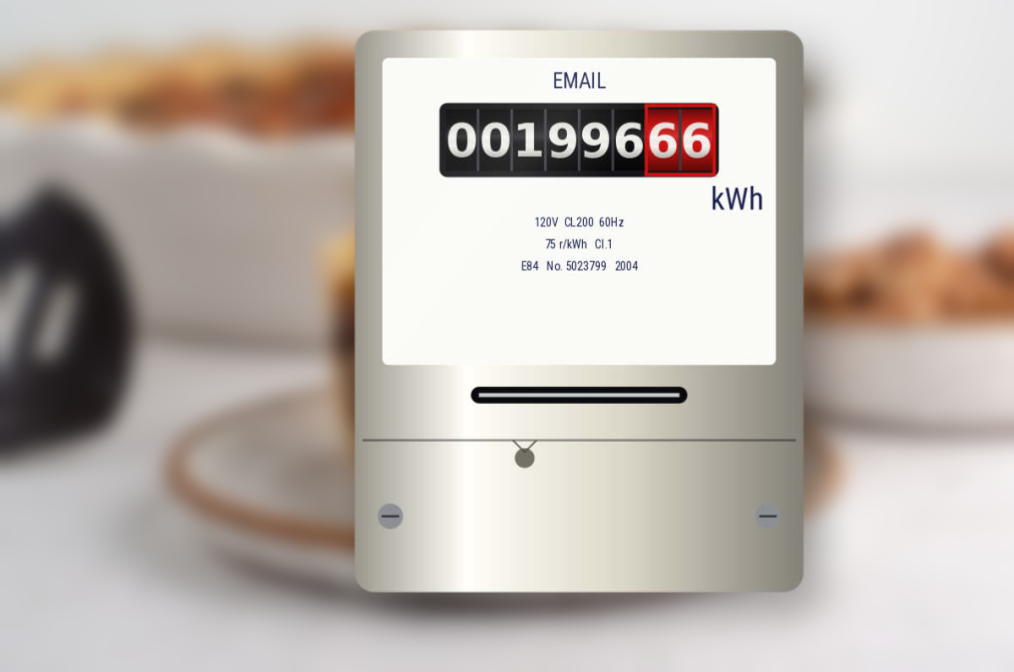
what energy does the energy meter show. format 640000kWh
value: 1996.66kWh
